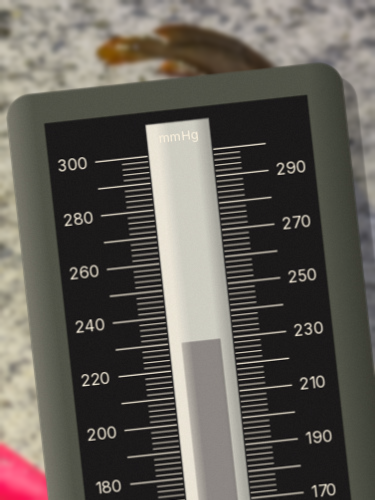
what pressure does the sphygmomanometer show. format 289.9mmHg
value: 230mmHg
